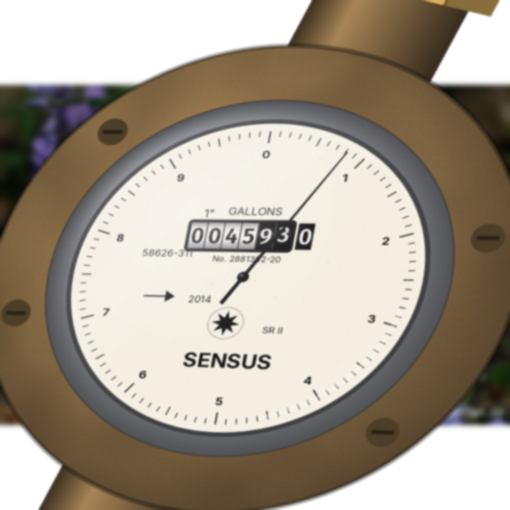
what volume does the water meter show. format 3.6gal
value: 45930.8gal
